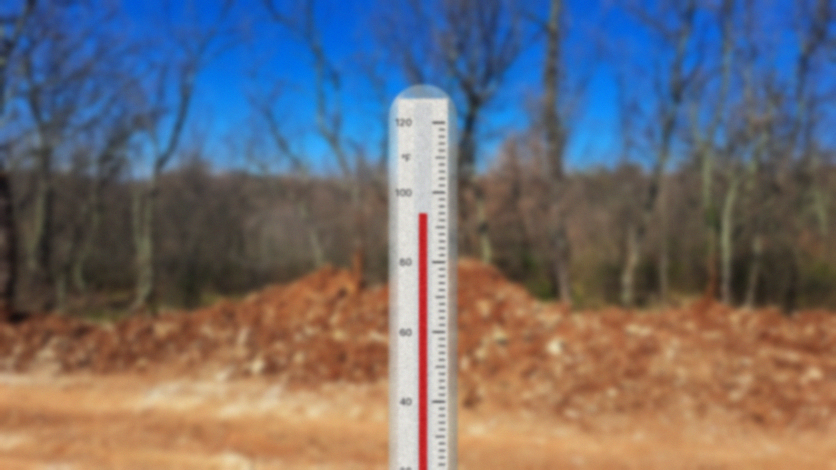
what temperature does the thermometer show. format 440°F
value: 94°F
